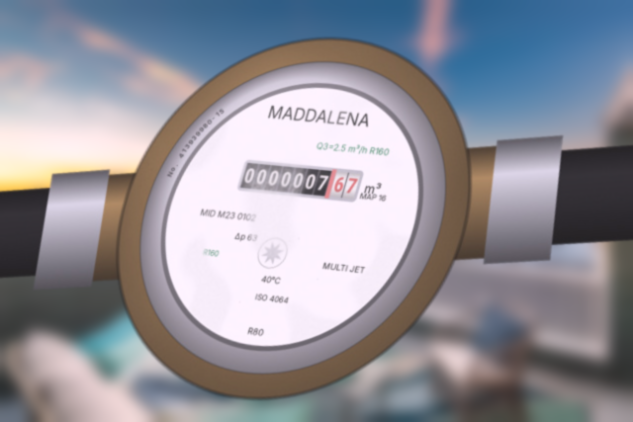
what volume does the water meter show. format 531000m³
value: 7.67m³
